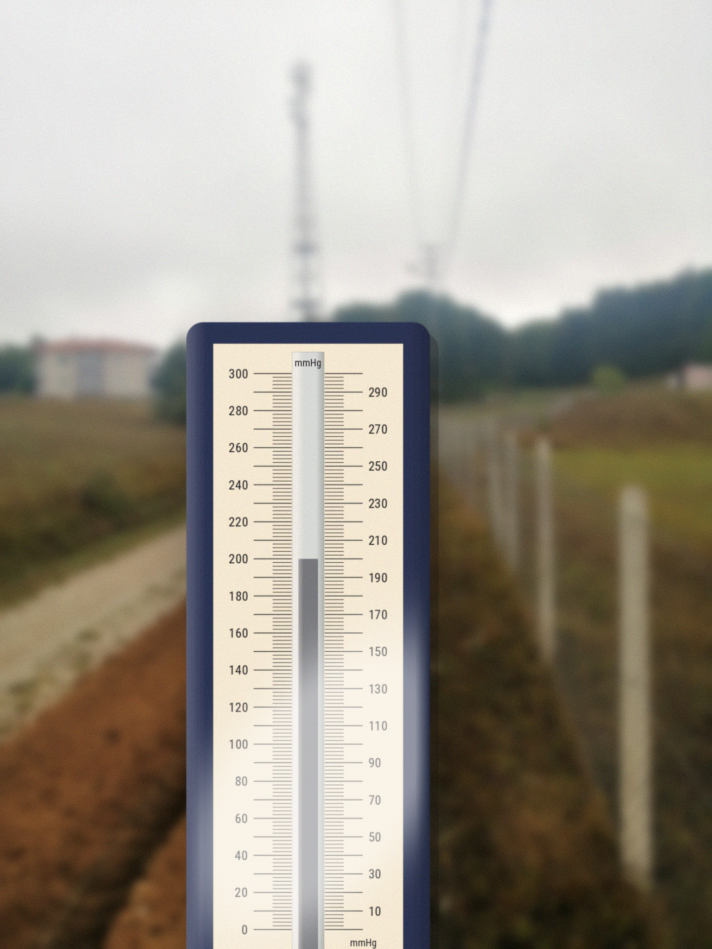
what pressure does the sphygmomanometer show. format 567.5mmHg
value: 200mmHg
